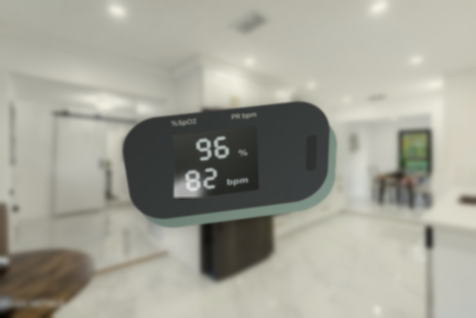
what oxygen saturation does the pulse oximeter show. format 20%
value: 96%
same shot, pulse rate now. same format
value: 82bpm
